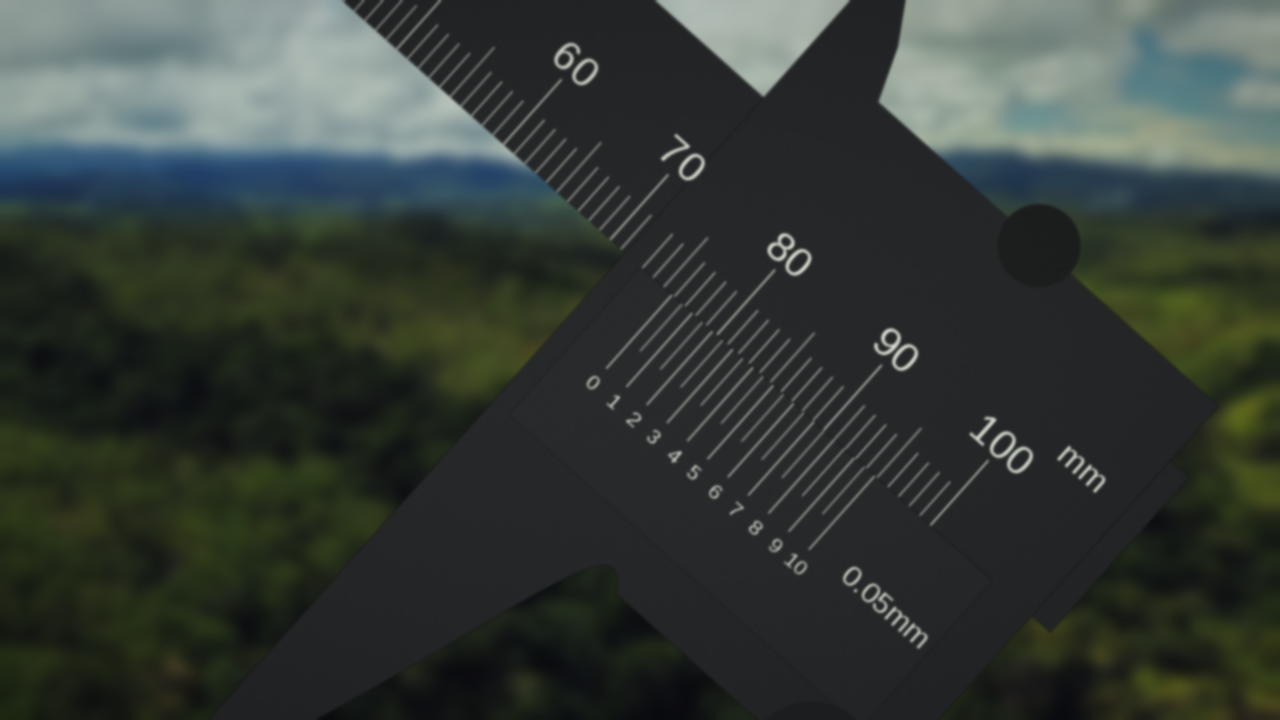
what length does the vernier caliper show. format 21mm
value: 75.8mm
